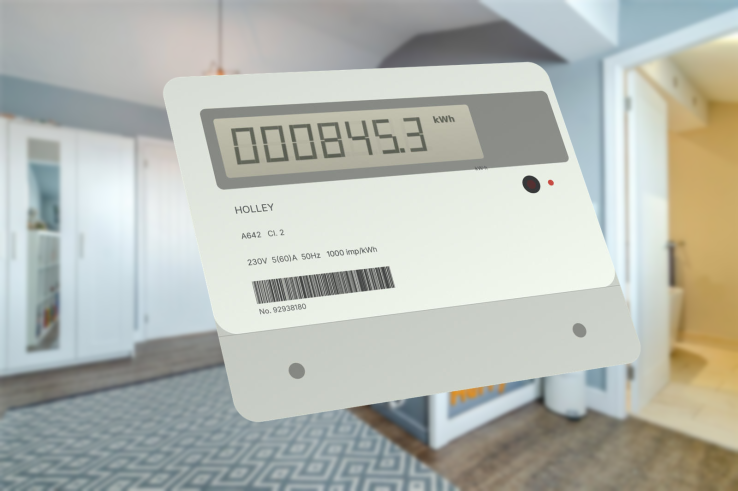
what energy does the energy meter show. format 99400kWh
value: 845.3kWh
